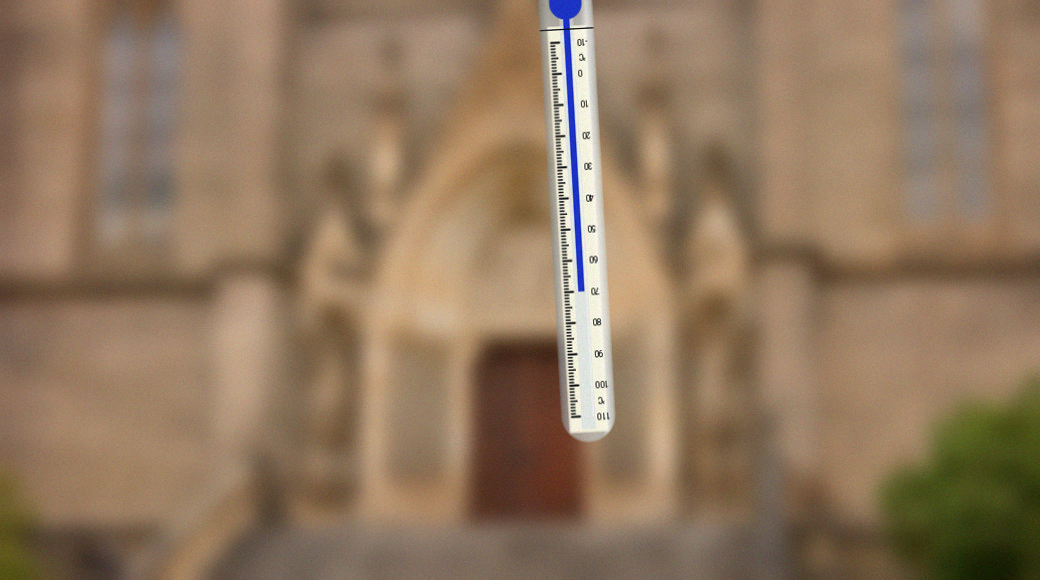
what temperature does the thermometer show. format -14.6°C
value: 70°C
